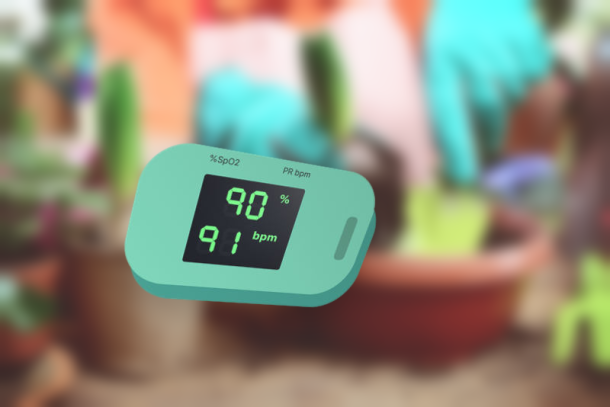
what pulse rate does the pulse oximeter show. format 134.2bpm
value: 91bpm
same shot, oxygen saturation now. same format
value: 90%
